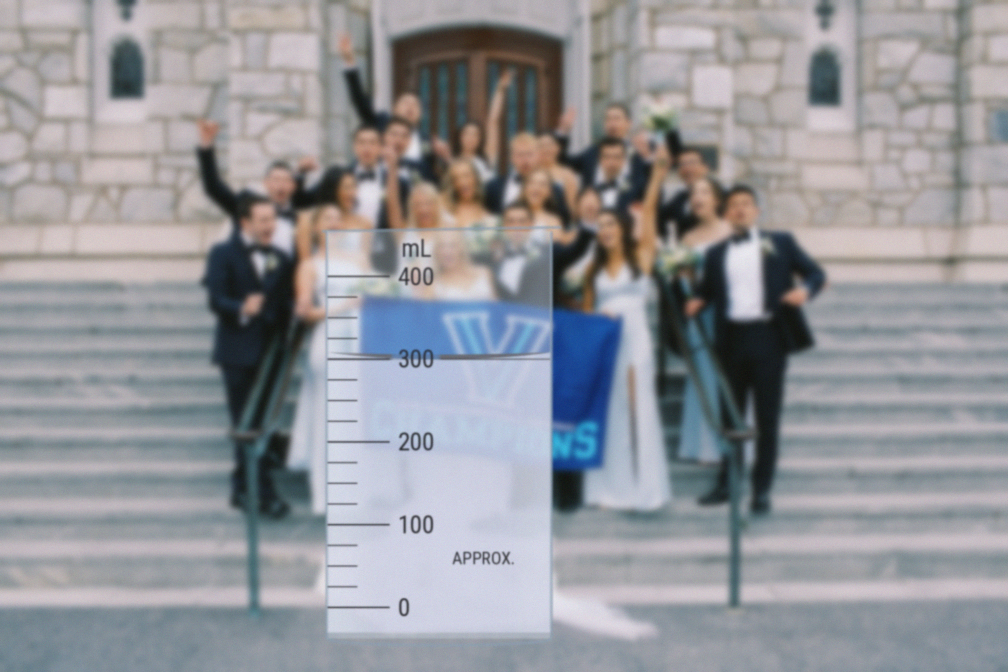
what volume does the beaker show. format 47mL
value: 300mL
